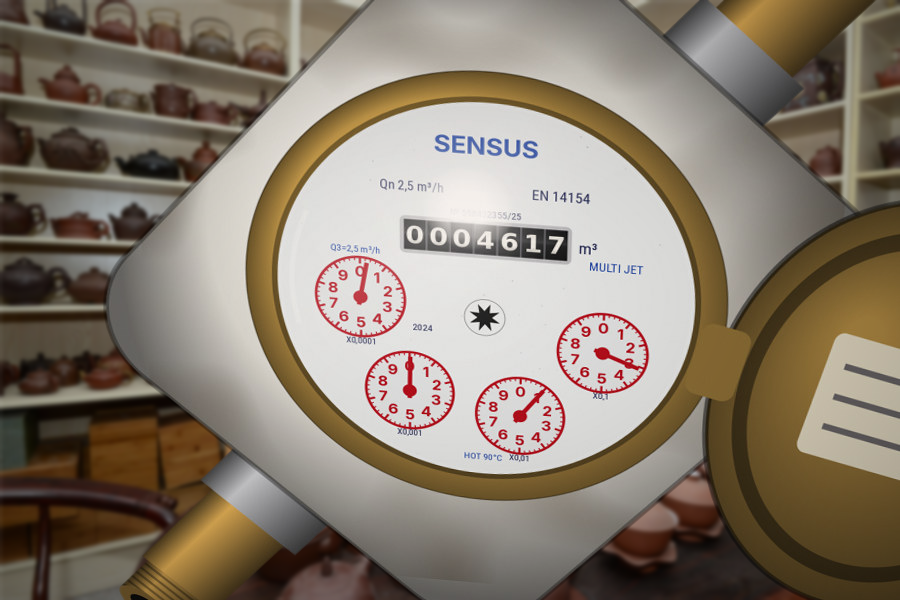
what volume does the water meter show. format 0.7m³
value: 4617.3100m³
